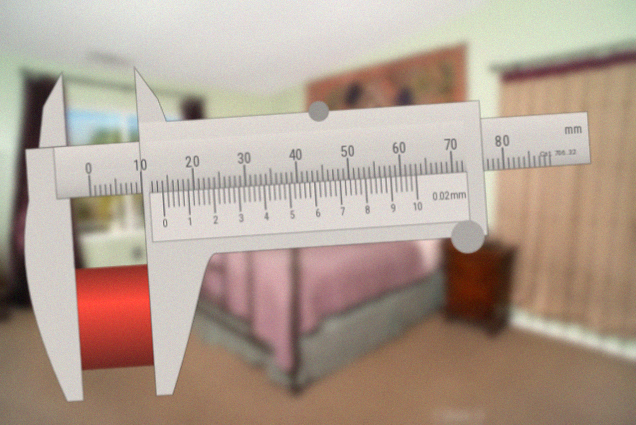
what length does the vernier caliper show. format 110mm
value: 14.0mm
